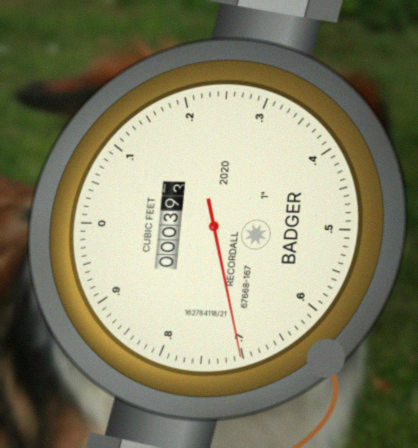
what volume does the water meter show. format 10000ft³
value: 392.70ft³
